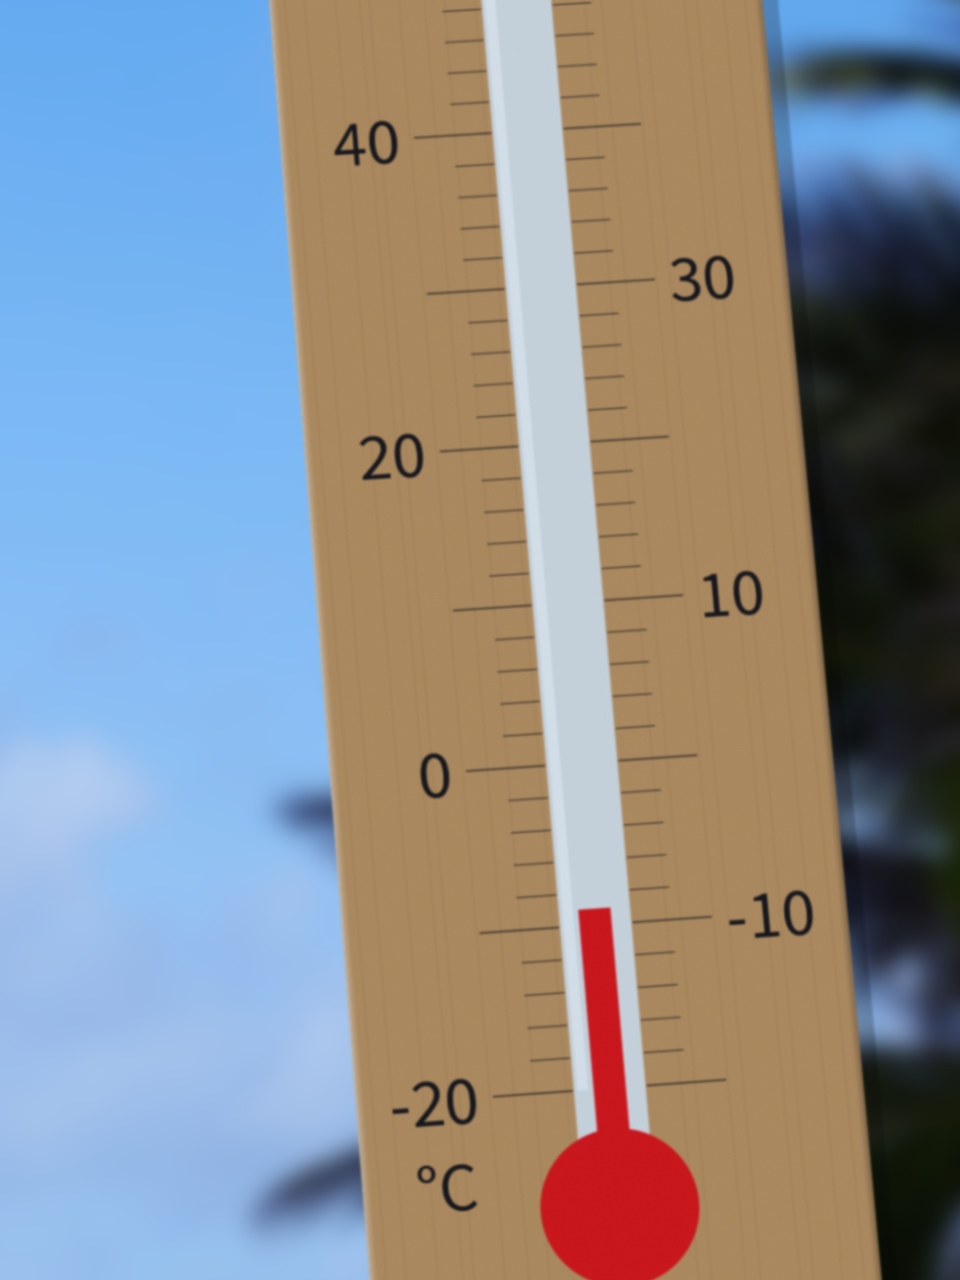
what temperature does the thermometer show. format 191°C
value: -9°C
